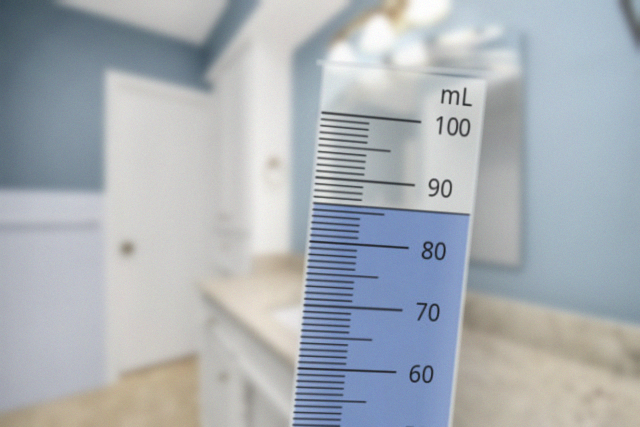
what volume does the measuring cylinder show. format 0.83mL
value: 86mL
